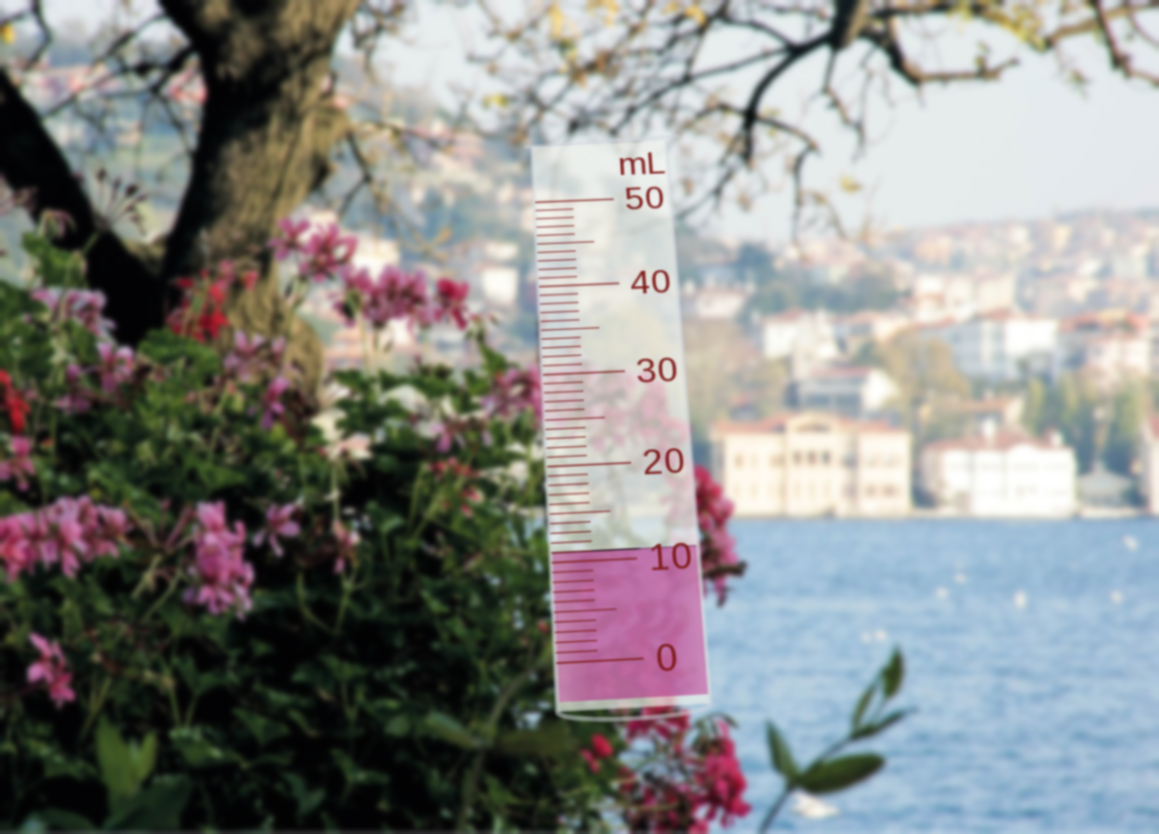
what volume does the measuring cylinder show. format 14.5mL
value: 11mL
